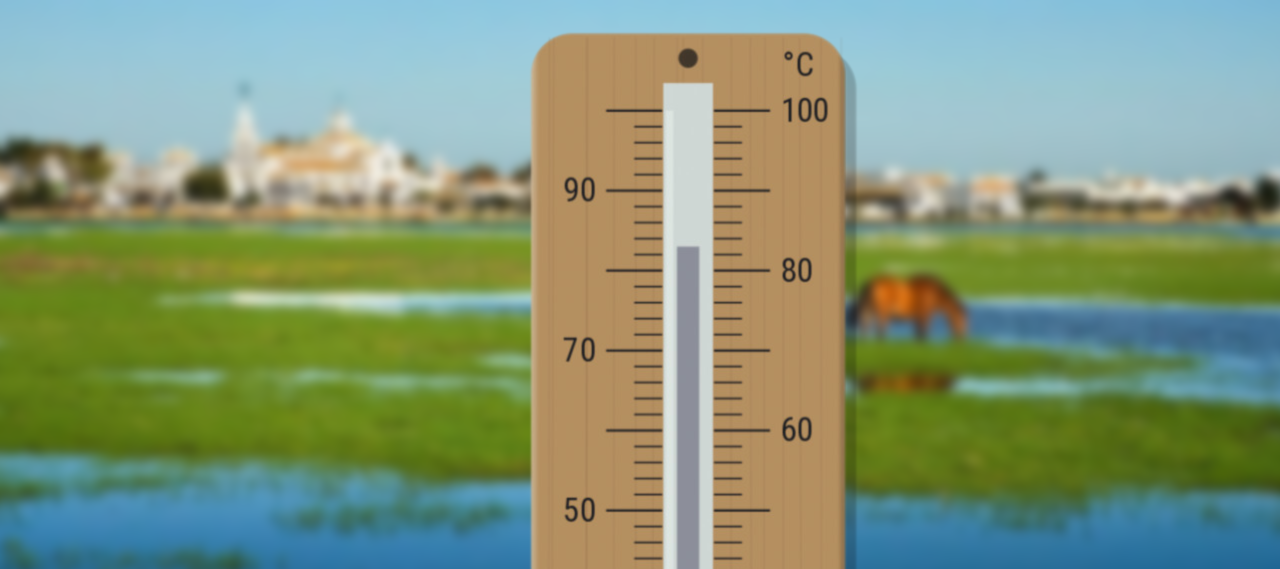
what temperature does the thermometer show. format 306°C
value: 83°C
